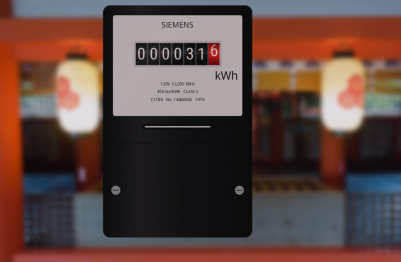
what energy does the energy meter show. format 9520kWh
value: 31.6kWh
